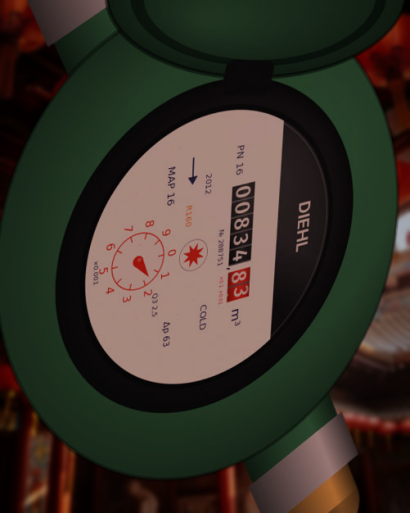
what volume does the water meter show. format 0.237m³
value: 834.831m³
